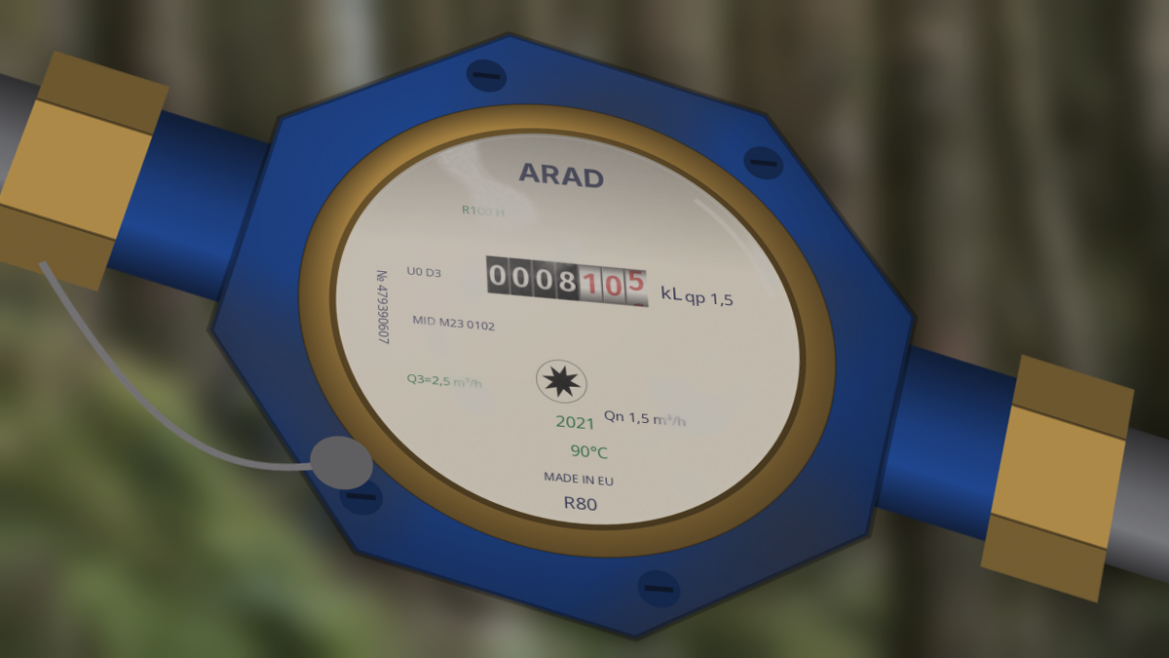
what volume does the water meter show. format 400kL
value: 8.105kL
